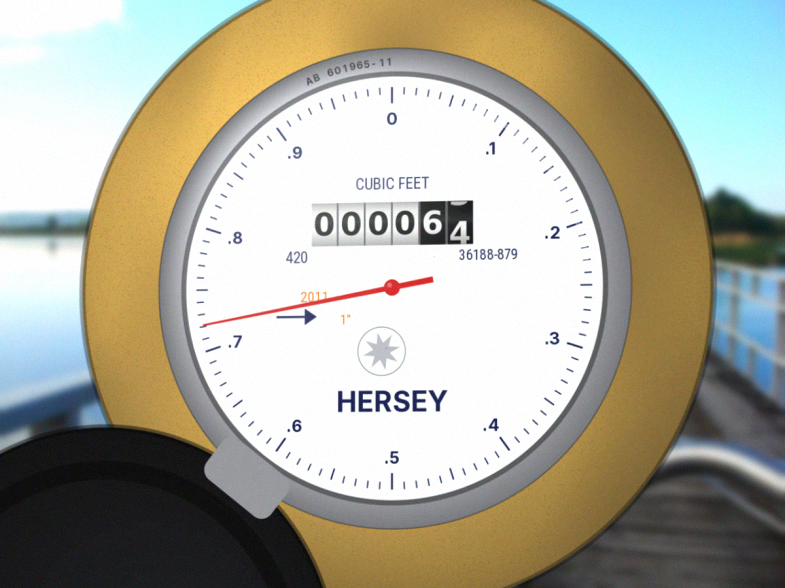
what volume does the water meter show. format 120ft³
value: 63.72ft³
